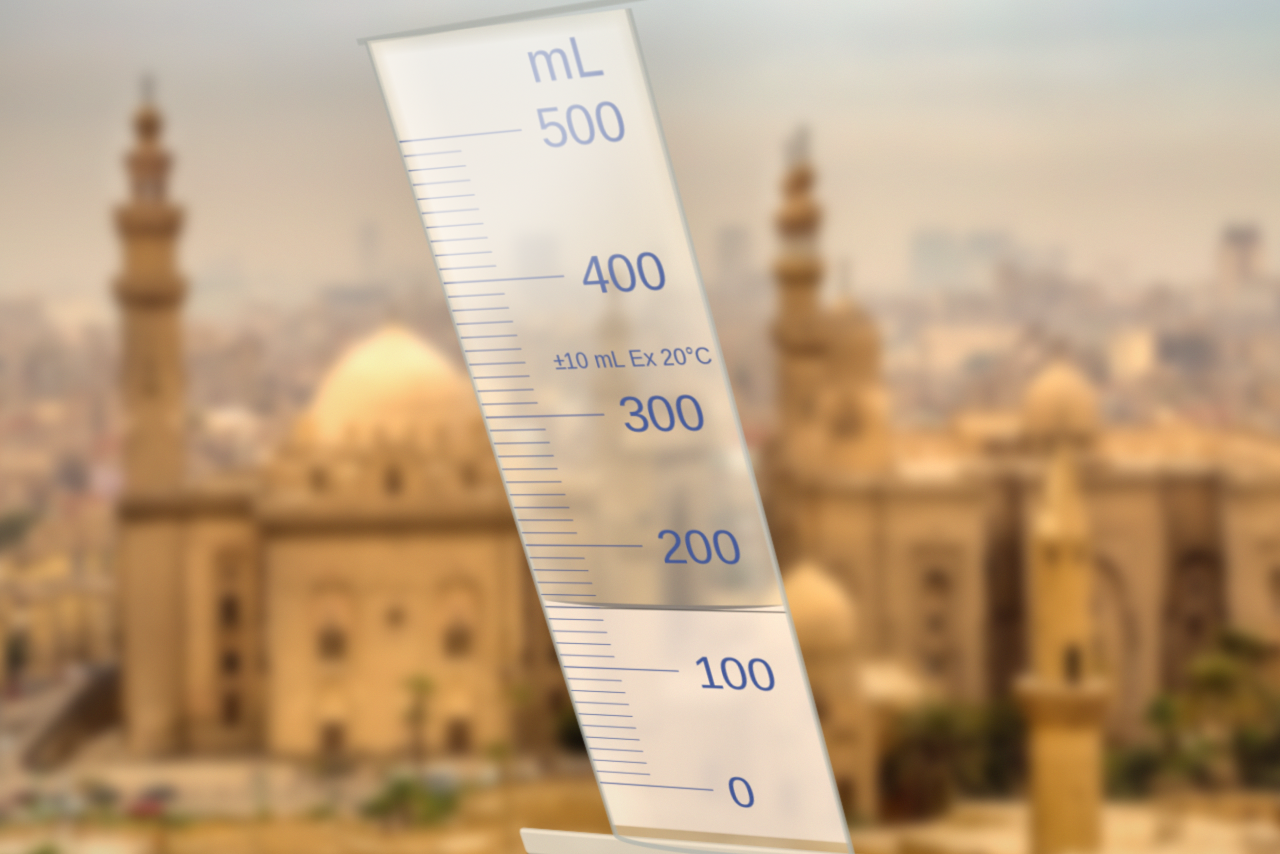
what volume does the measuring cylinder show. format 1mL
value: 150mL
